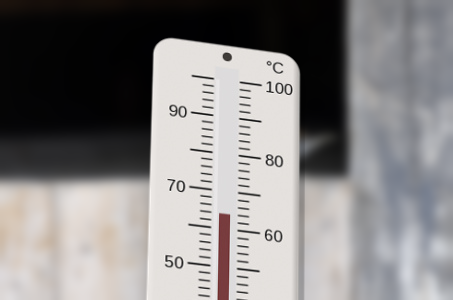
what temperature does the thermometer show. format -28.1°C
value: 64°C
